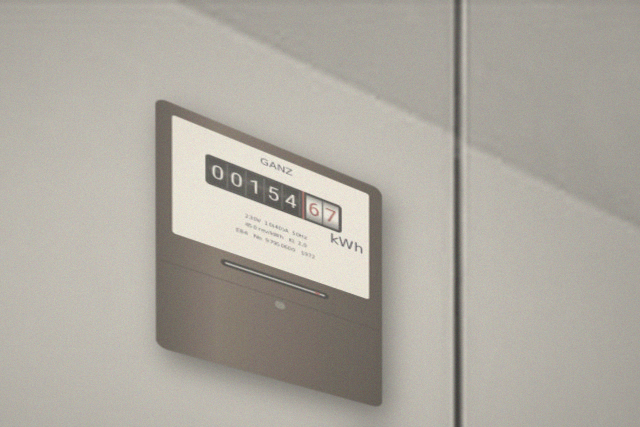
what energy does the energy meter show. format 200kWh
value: 154.67kWh
